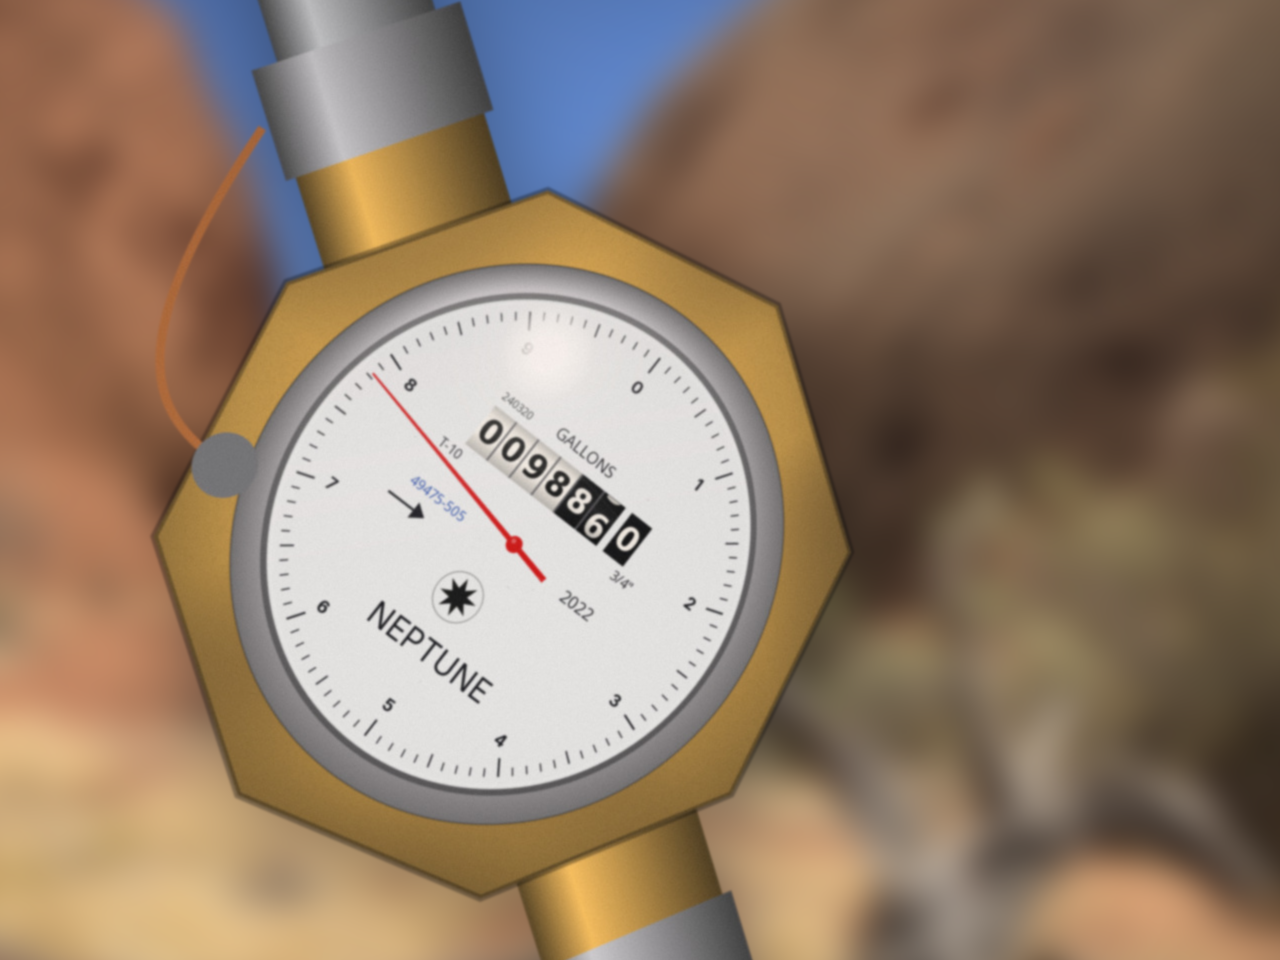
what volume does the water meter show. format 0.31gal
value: 98857.8gal
